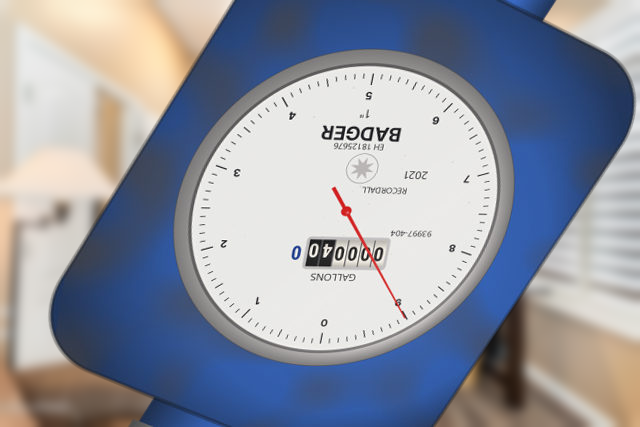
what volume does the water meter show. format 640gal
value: 399.0gal
